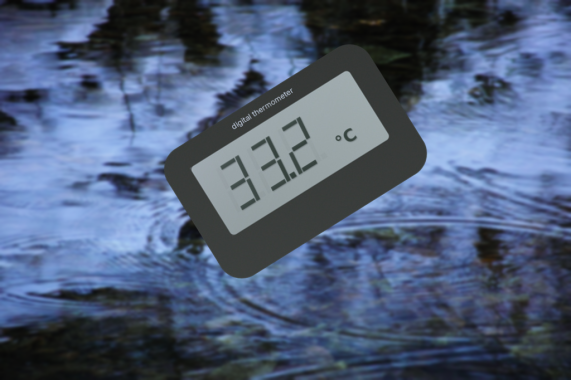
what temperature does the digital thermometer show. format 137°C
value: 33.2°C
